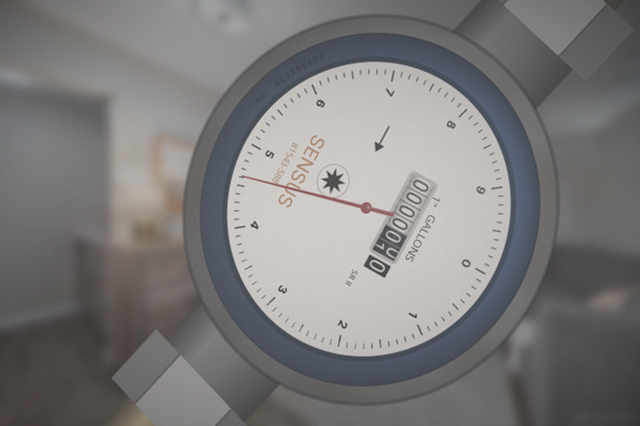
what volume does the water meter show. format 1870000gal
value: 4.6gal
